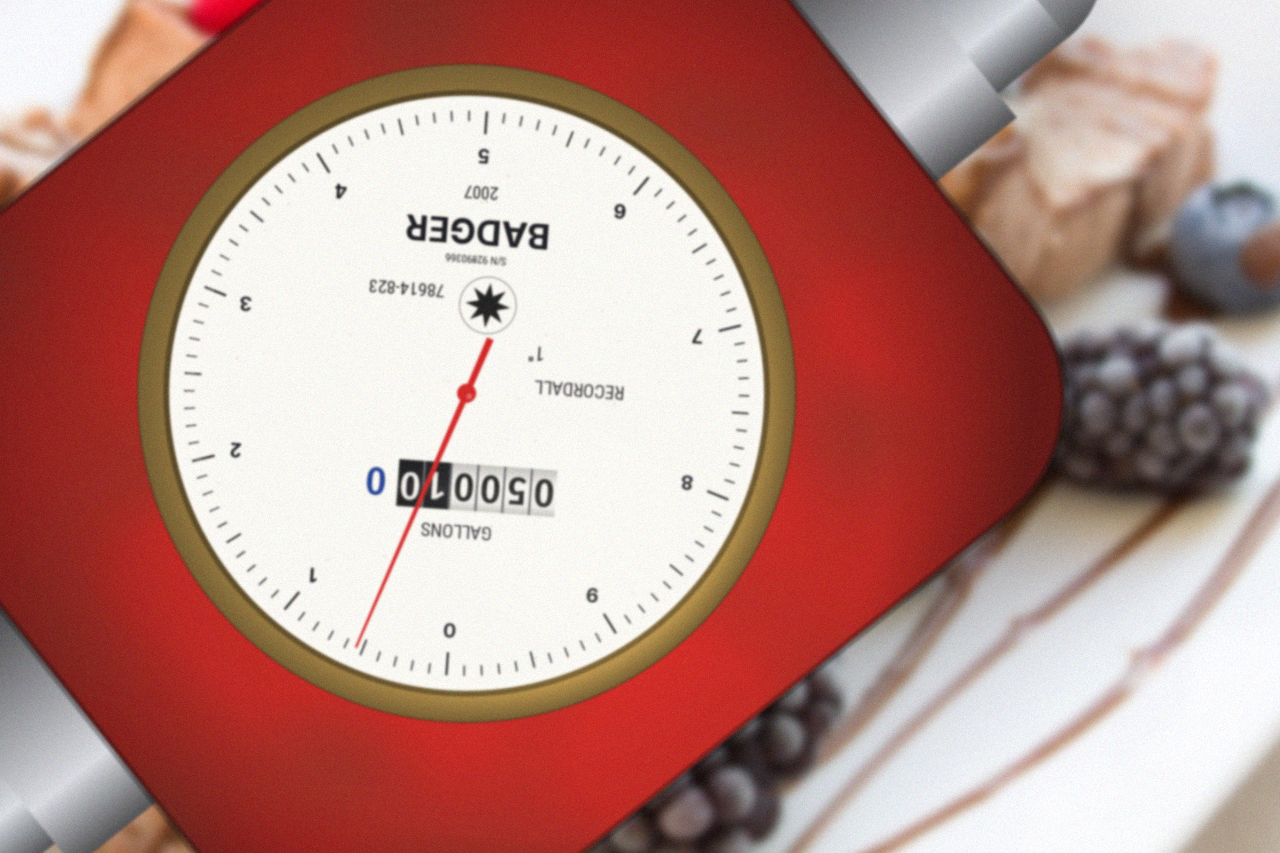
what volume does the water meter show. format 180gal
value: 500100.5gal
